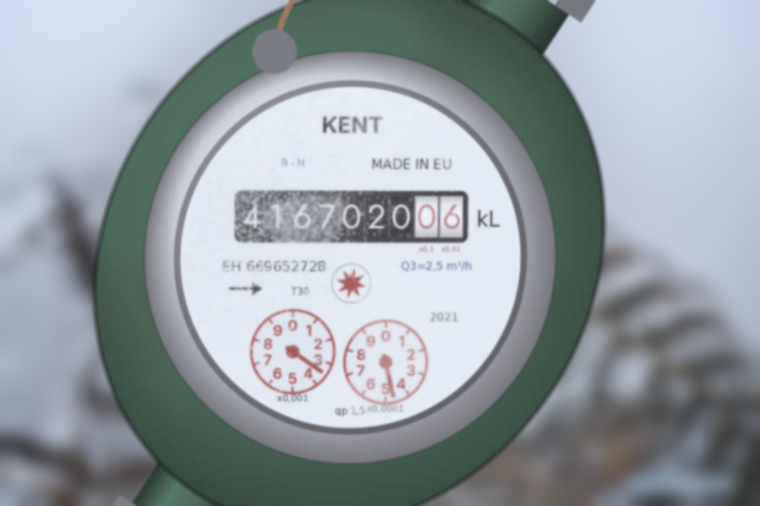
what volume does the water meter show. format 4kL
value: 4167020.0634kL
